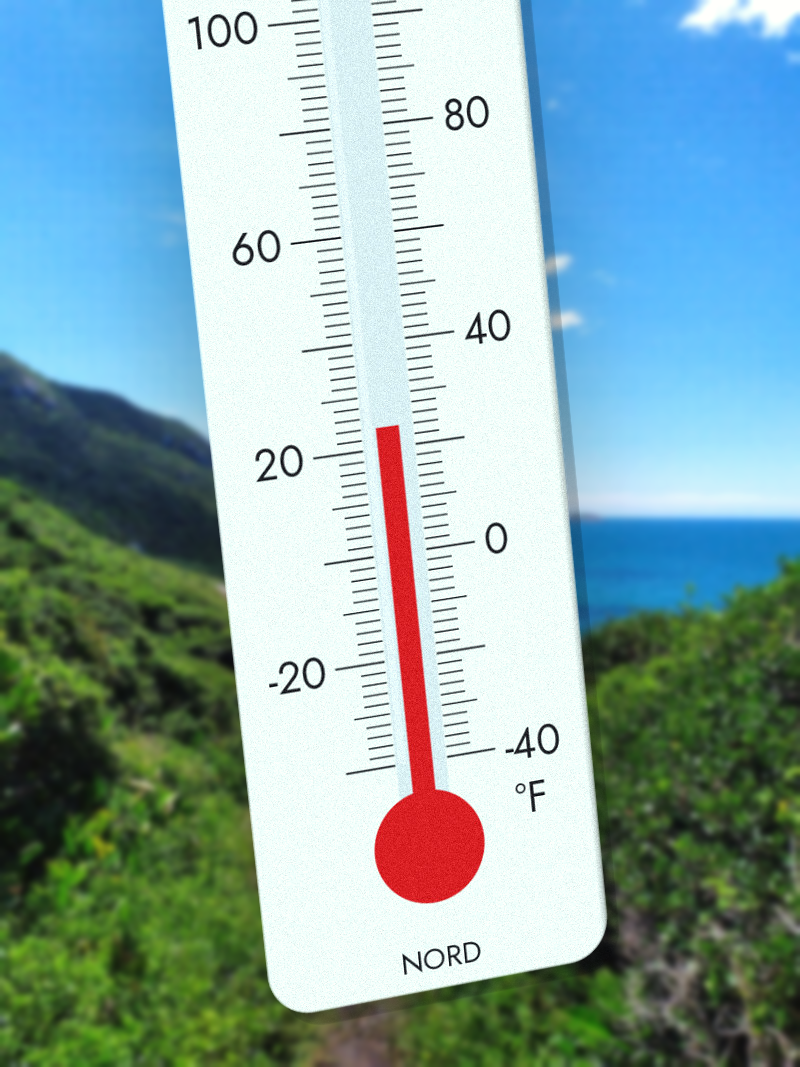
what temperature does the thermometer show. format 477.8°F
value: 24°F
